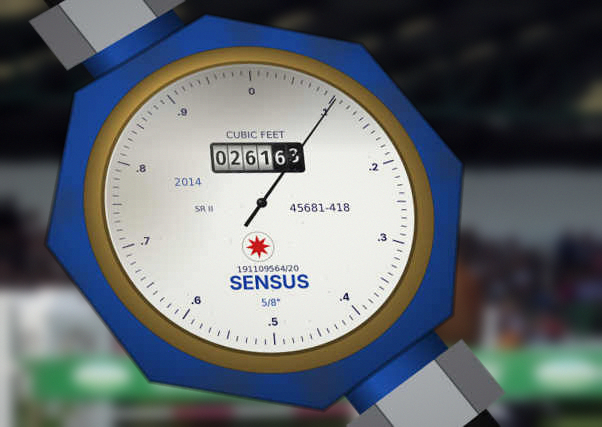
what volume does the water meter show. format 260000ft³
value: 26163.10ft³
